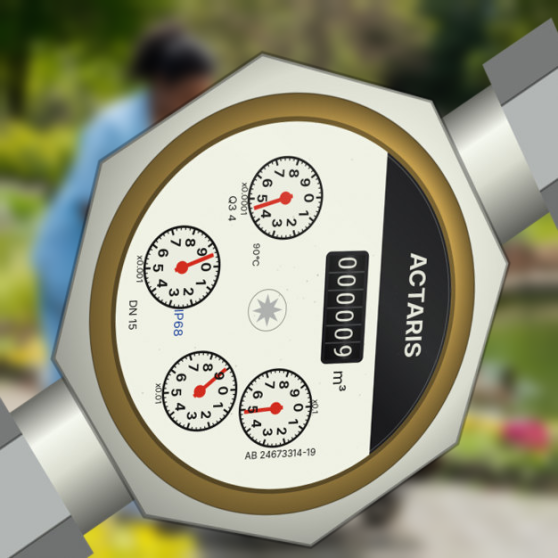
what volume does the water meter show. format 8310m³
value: 9.4894m³
